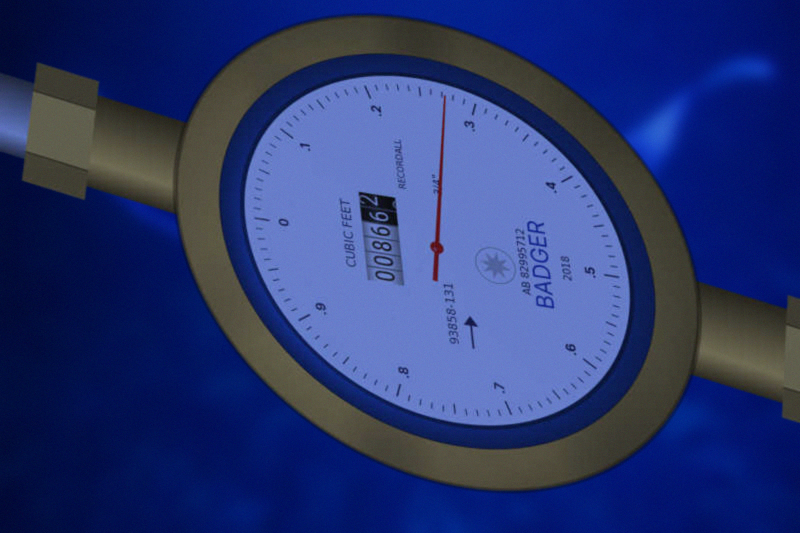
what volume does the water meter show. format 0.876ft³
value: 8662.27ft³
